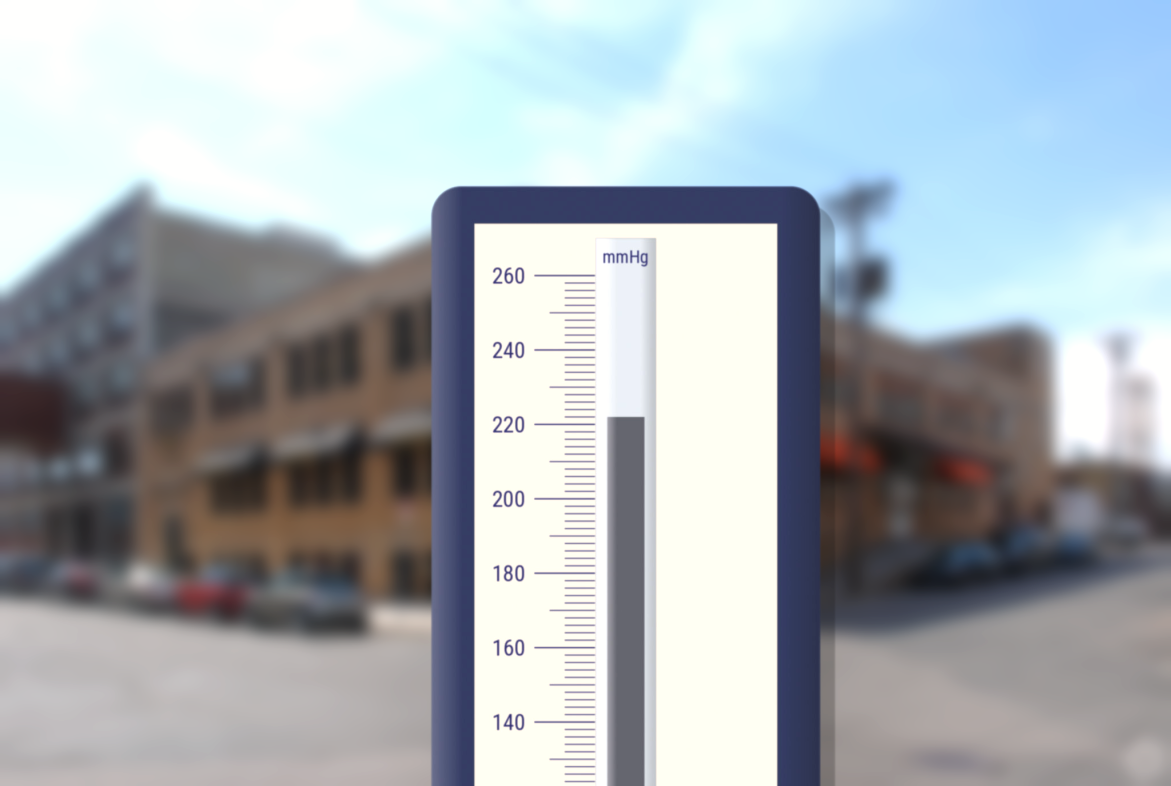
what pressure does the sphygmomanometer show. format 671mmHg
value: 222mmHg
